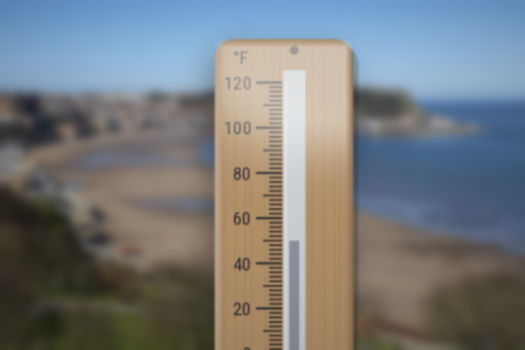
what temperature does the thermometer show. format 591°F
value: 50°F
